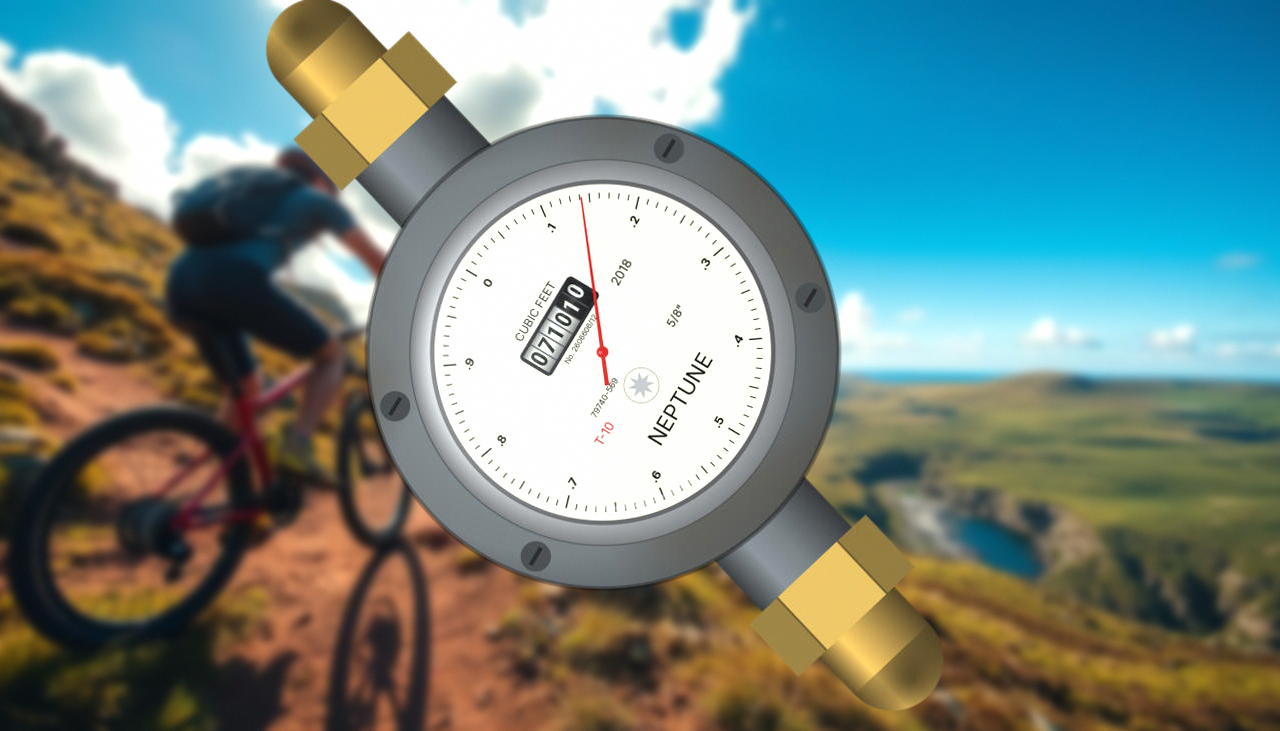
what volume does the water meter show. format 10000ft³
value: 71010.14ft³
